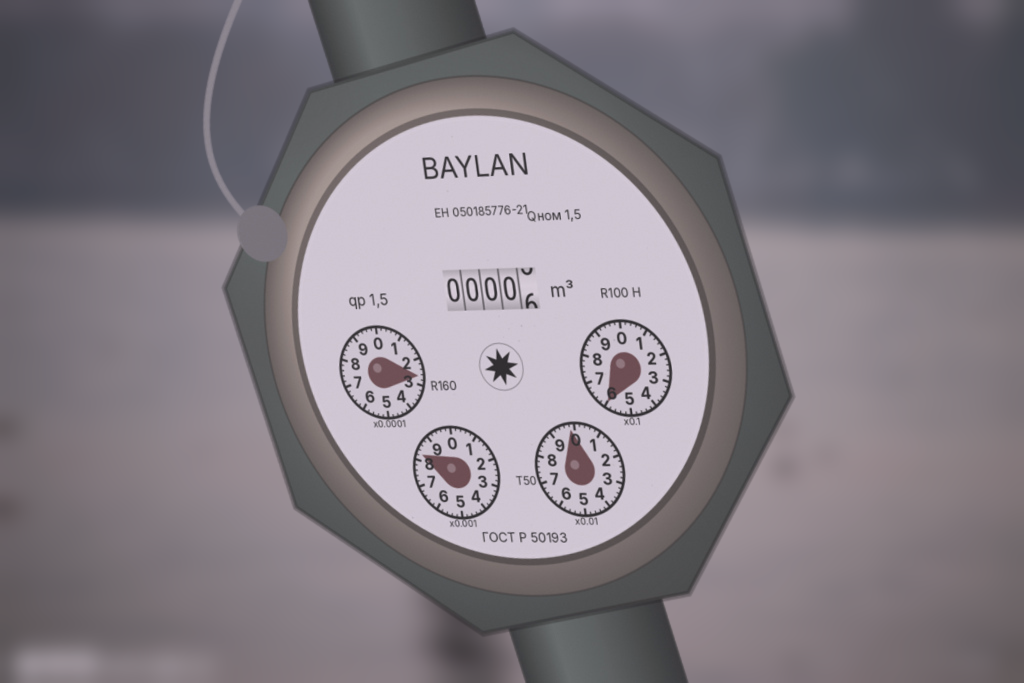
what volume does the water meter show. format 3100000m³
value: 5.5982m³
